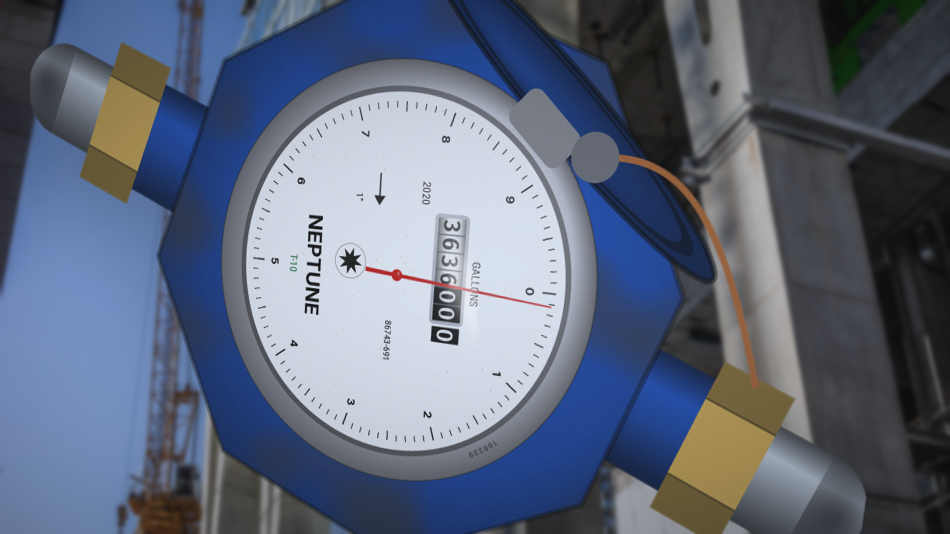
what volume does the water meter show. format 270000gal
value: 3636000.1gal
